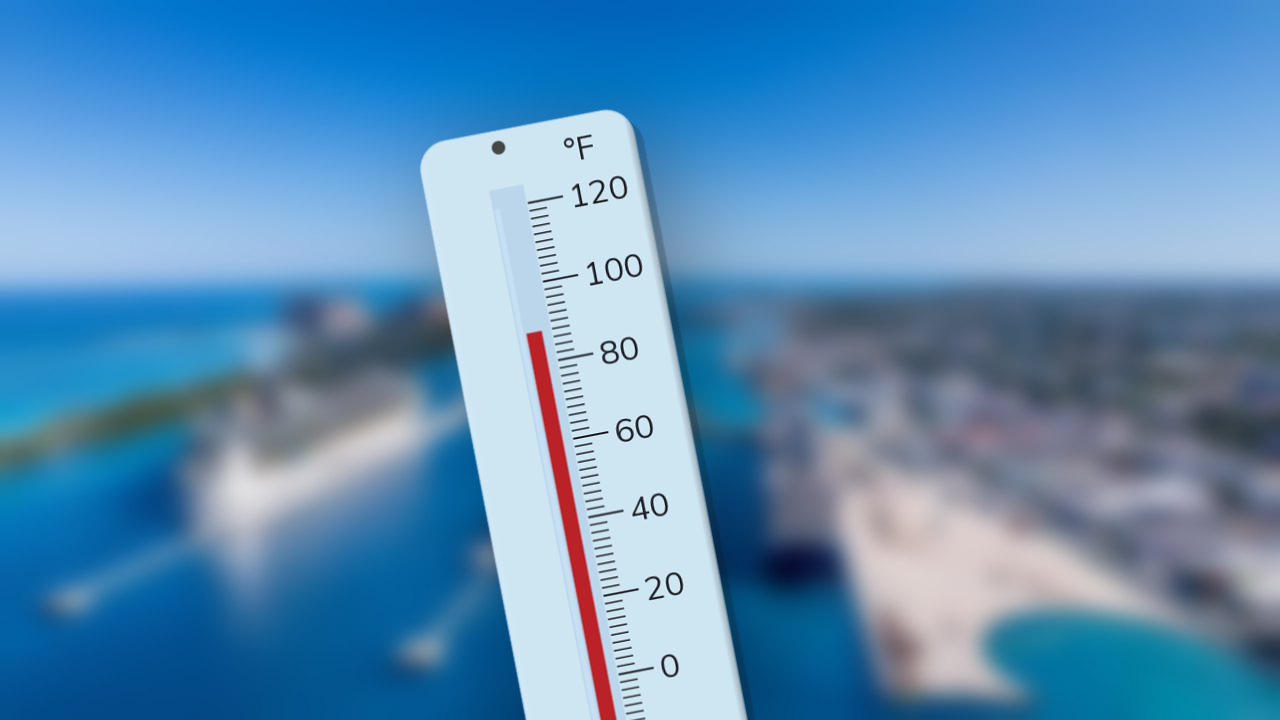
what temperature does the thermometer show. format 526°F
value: 88°F
